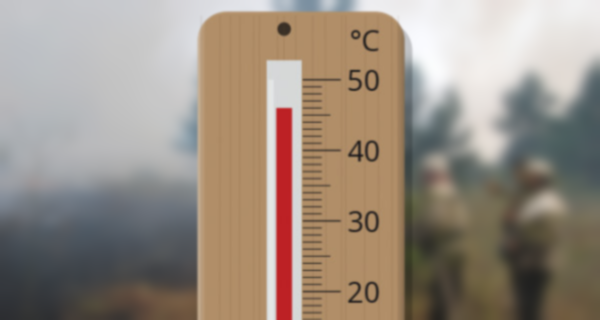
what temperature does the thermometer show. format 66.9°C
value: 46°C
